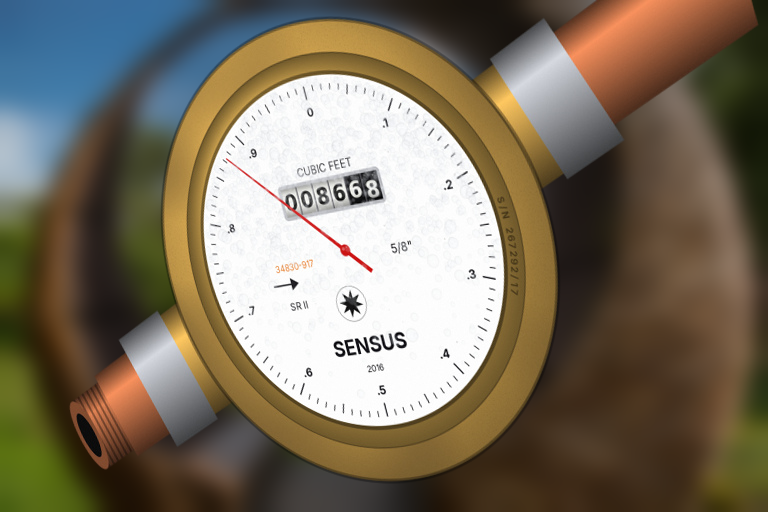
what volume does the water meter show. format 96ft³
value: 8667.87ft³
